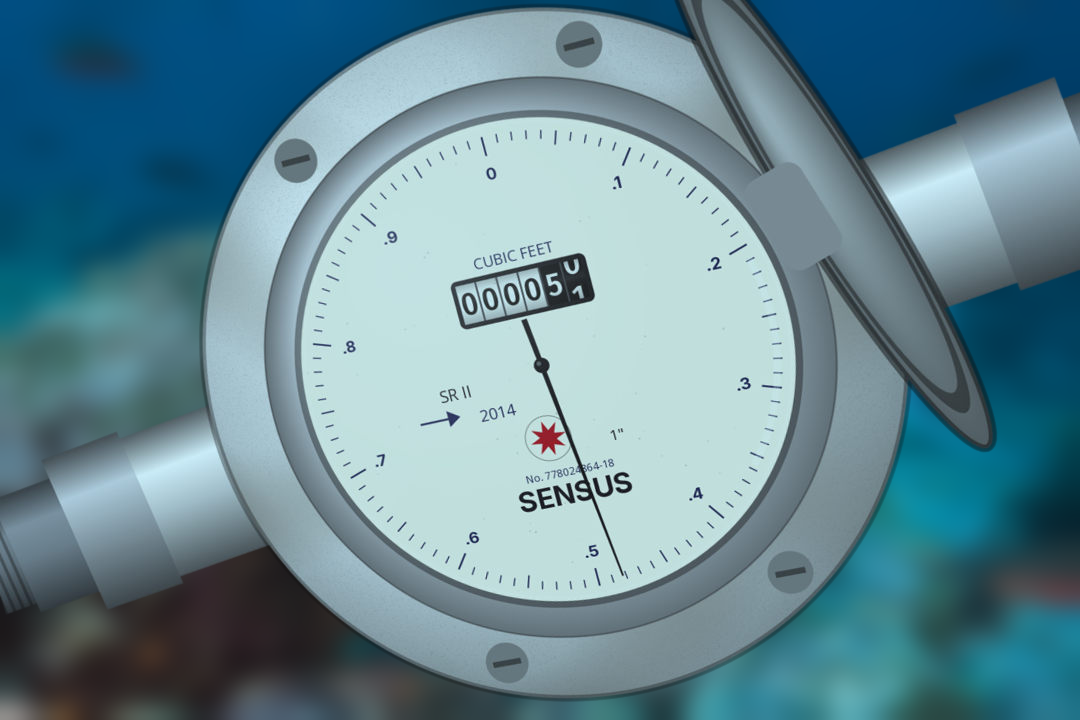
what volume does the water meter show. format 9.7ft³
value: 50.48ft³
